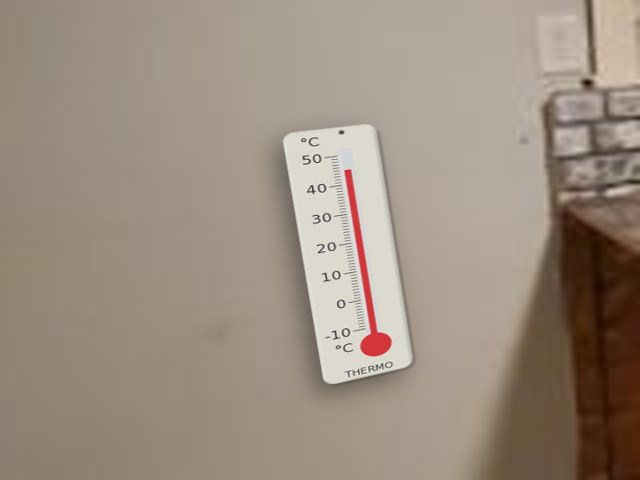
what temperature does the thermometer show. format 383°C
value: 45°C
